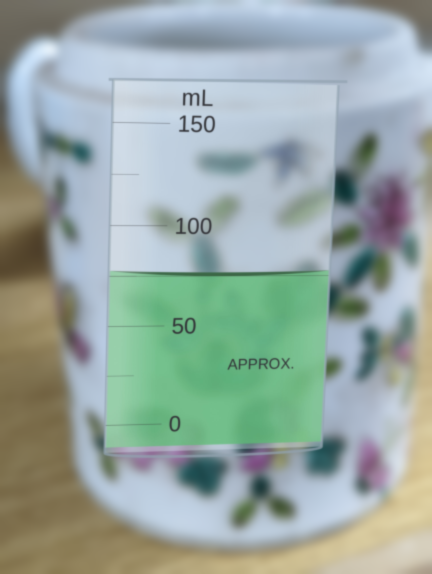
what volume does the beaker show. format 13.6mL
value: 75mL
